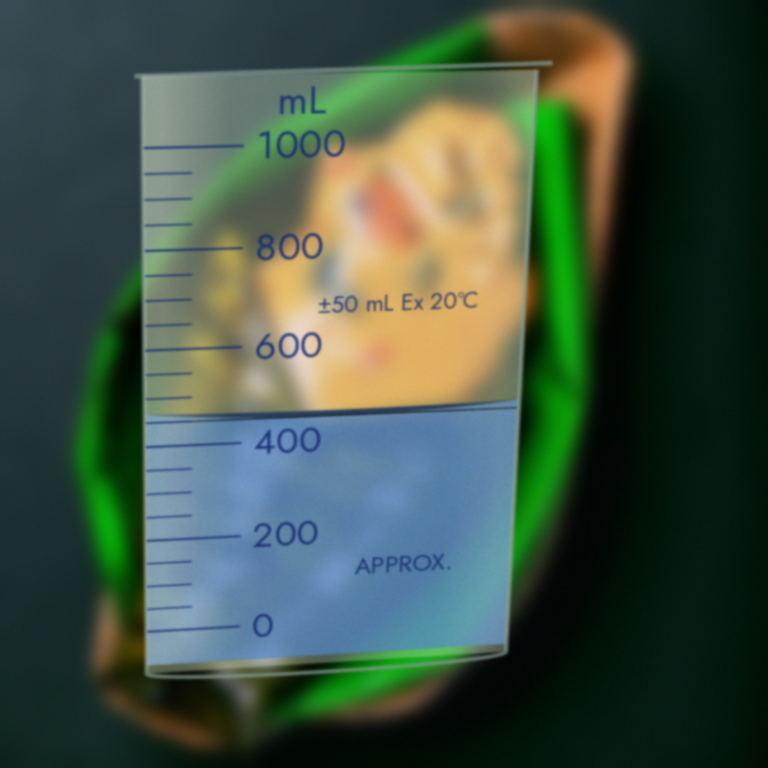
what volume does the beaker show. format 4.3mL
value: 450mL
